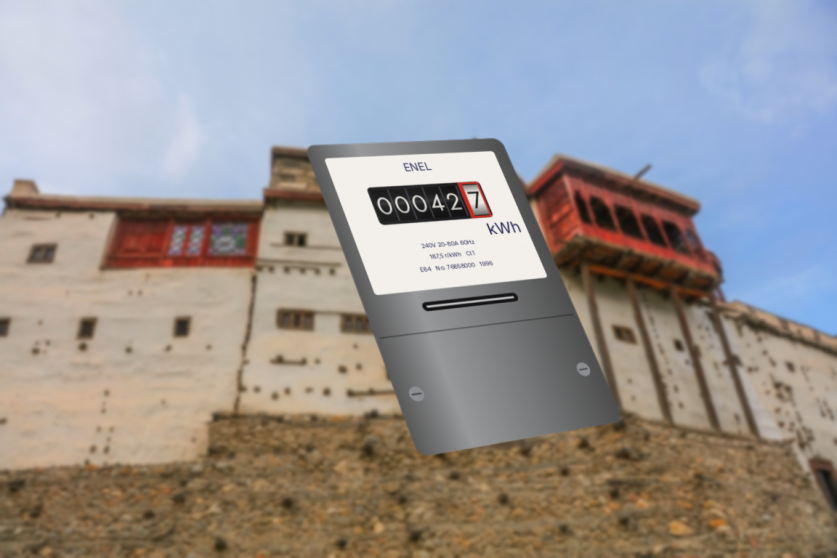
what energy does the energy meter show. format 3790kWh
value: 42.7kWh
